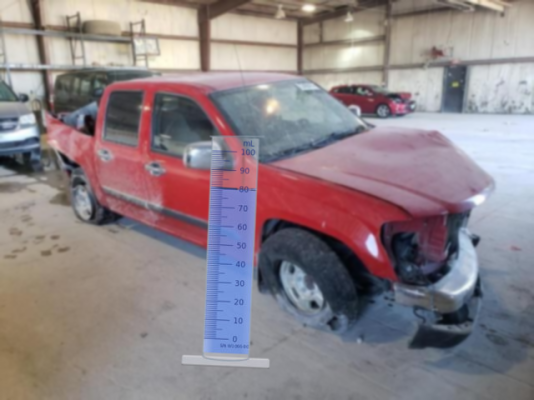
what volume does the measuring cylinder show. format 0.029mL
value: 80mL
